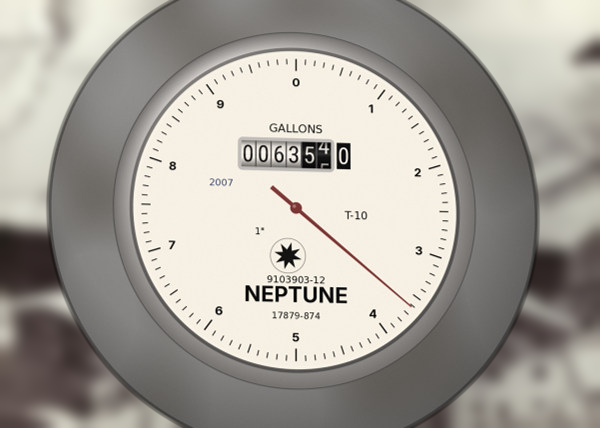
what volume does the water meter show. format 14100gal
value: 63543.6gal
